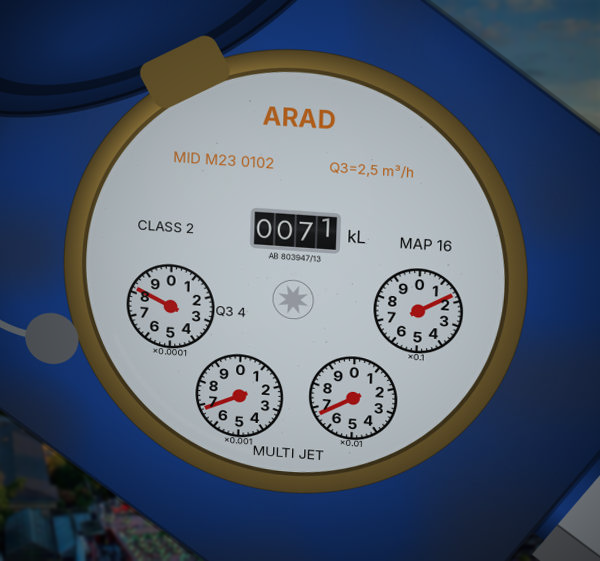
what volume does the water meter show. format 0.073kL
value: 71.1668kL
